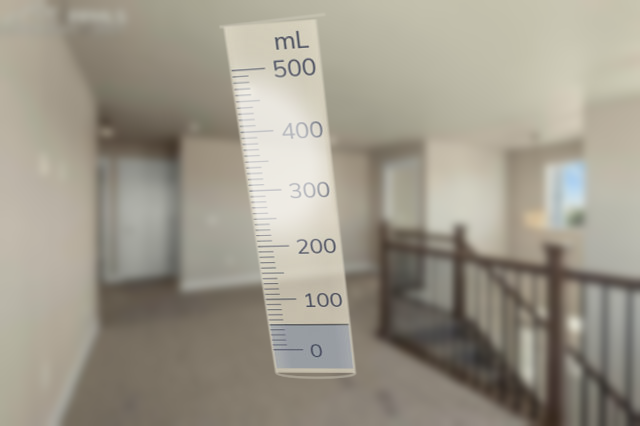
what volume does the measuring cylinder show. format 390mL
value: 50mL
